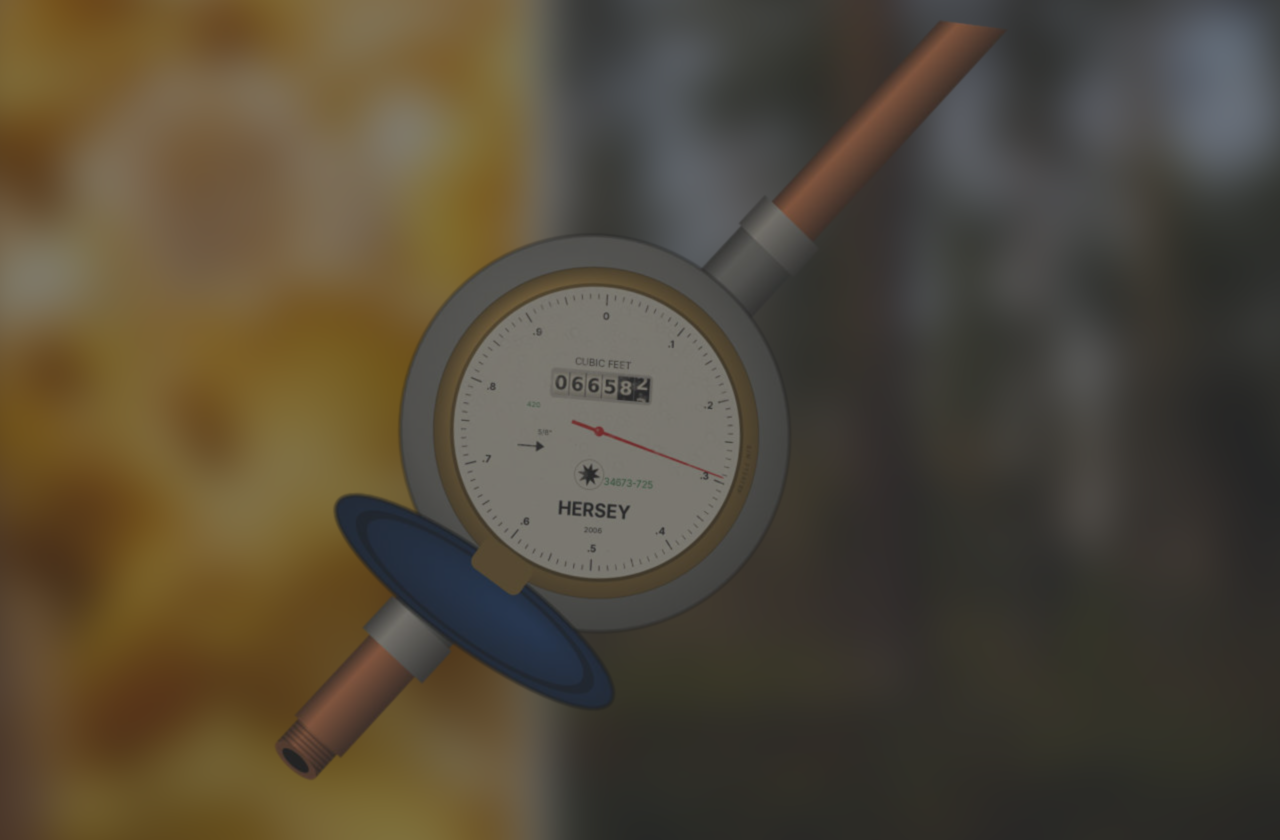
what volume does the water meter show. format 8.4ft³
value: 66582.29ft³
